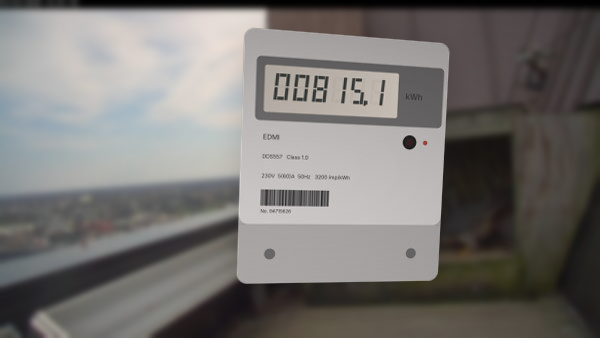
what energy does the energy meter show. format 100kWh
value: 815.1kWh
